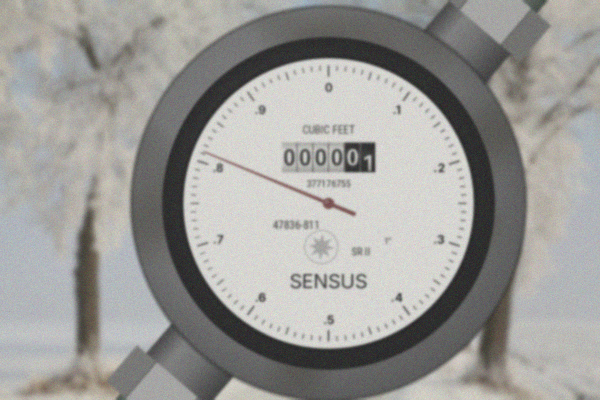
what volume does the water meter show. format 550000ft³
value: 0.81ft³
